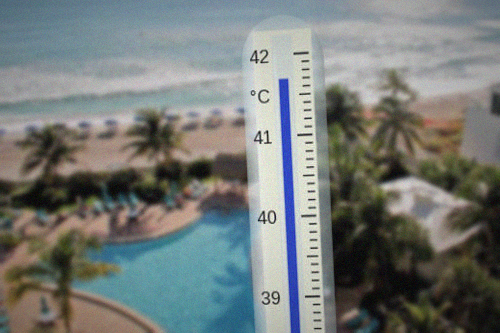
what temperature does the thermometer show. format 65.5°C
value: 41.7°C
